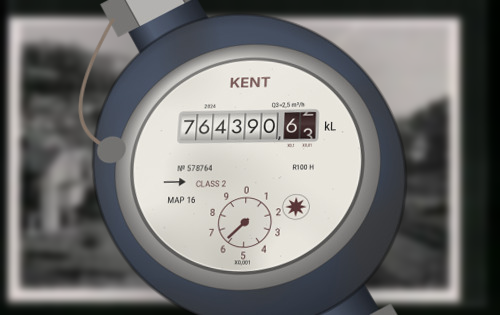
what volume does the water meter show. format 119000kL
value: 764390.626kL
